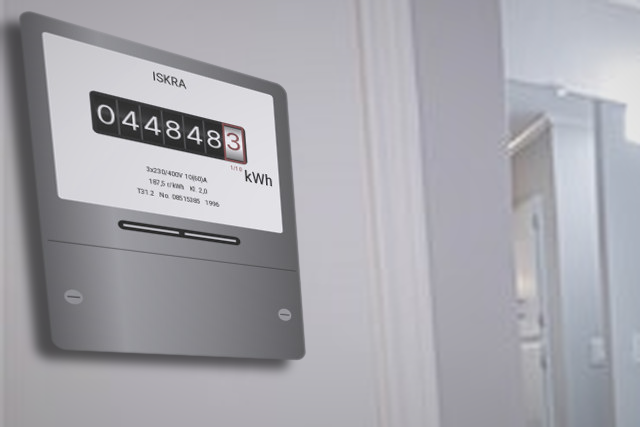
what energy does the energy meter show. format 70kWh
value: 44848.3kWh
